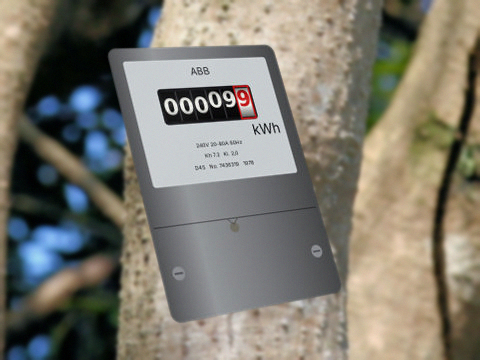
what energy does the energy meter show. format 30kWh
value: 9.9kWh
